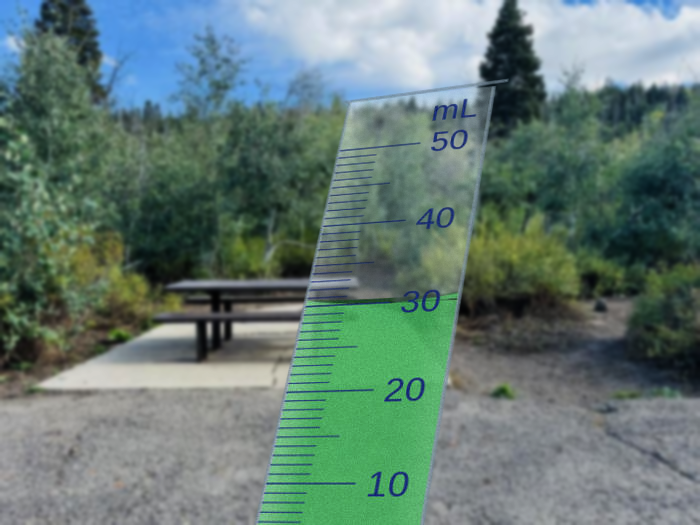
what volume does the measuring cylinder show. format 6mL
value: 30mL
